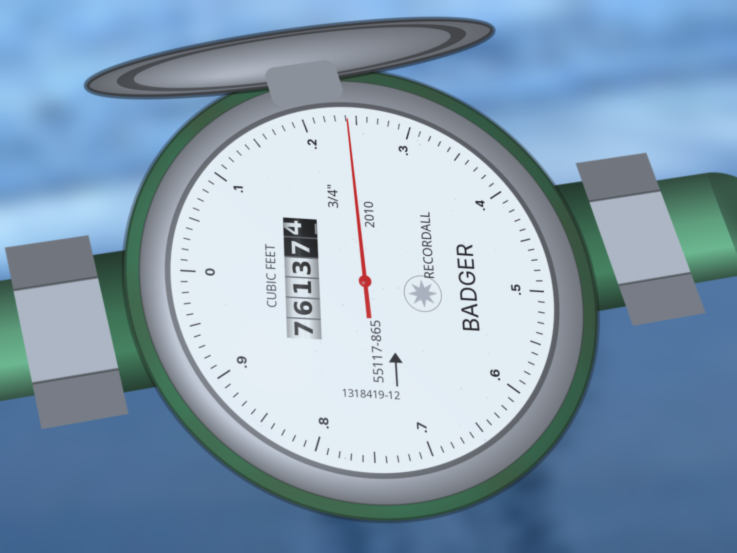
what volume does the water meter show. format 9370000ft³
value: 761374.24ft³
